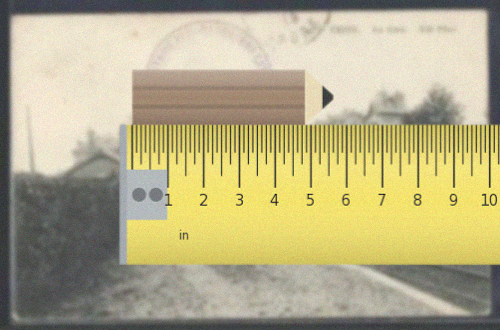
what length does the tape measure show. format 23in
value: 5.625in
